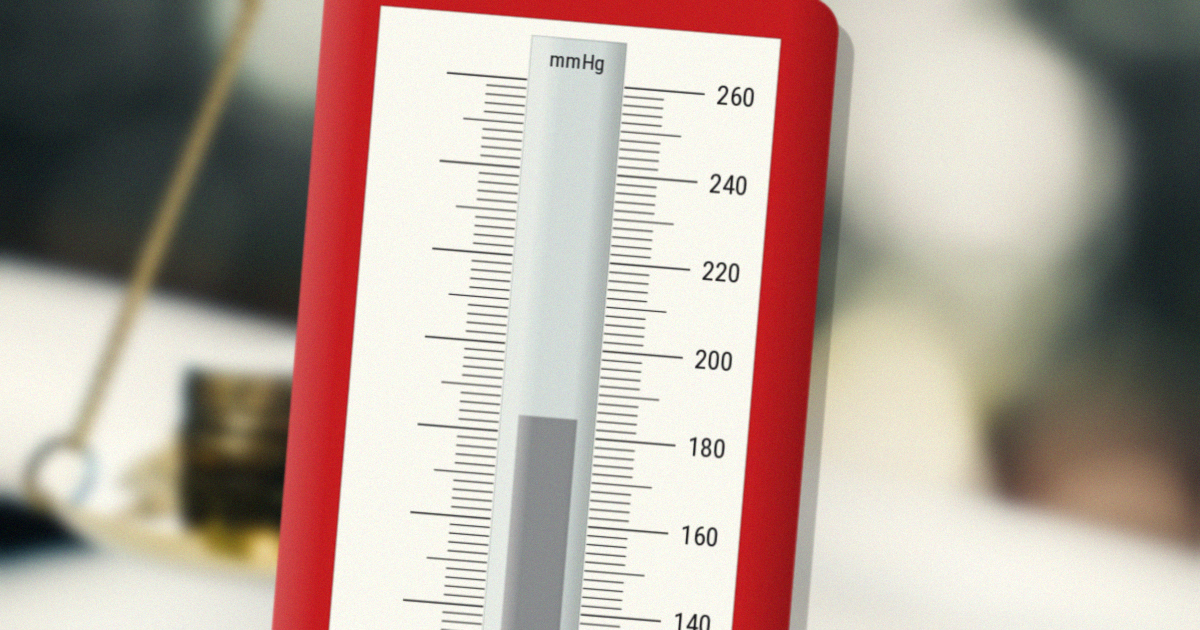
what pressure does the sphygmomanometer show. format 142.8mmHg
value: 184mmHg
